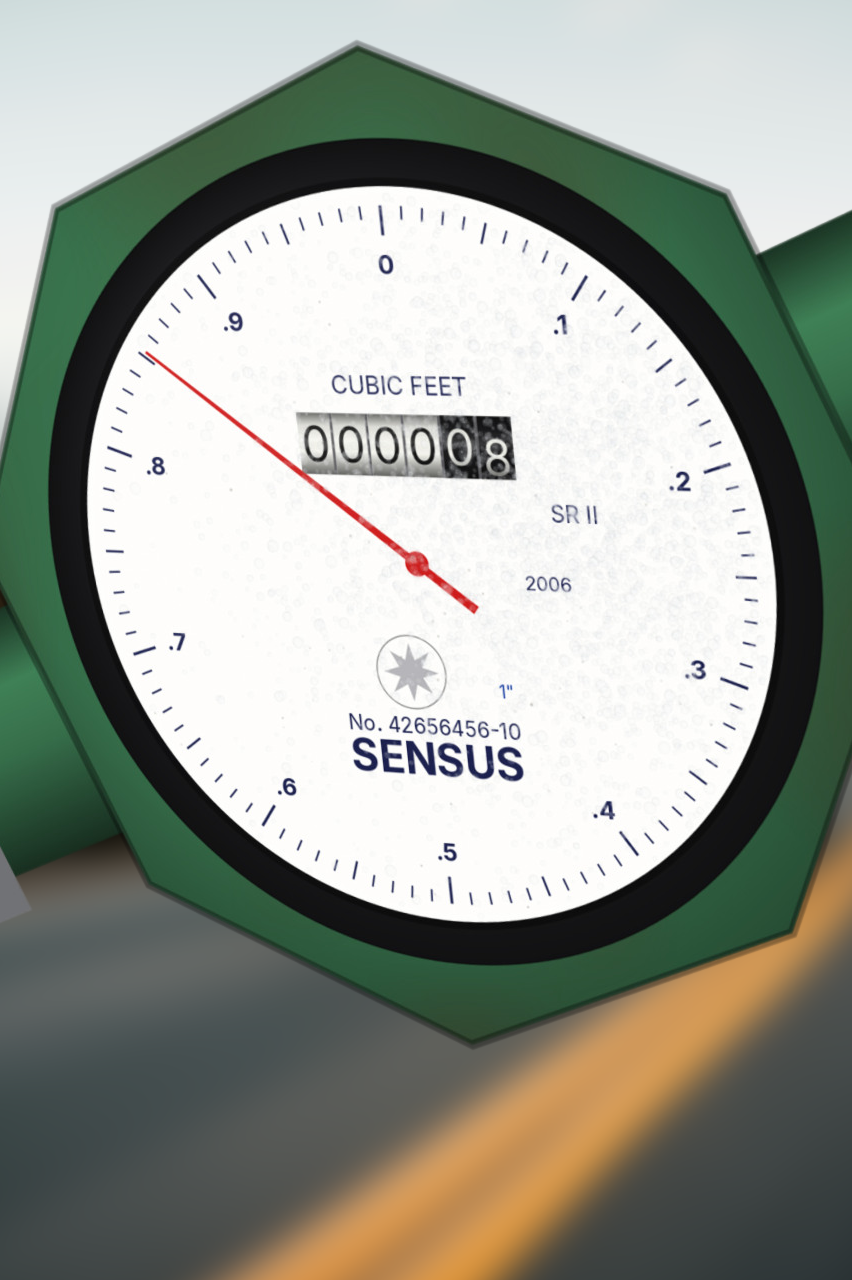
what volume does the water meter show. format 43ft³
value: 7.85ft³
